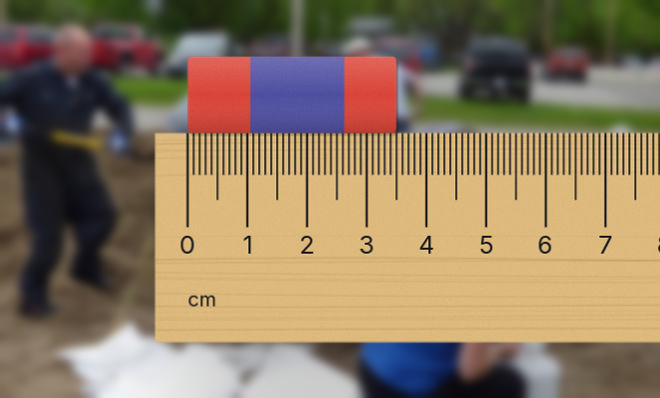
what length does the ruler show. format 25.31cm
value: 3.5cm
